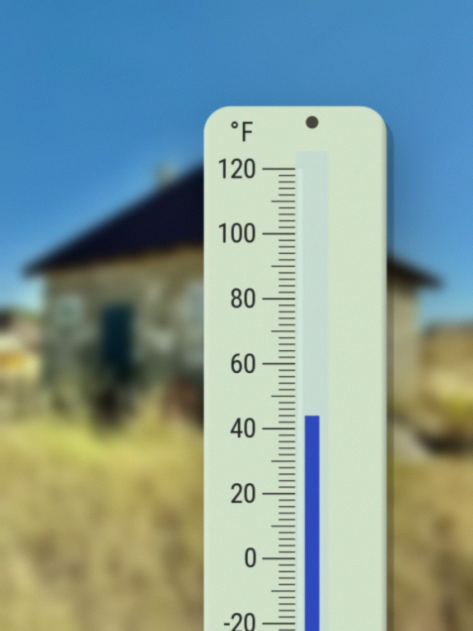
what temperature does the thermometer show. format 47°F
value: 44°F
